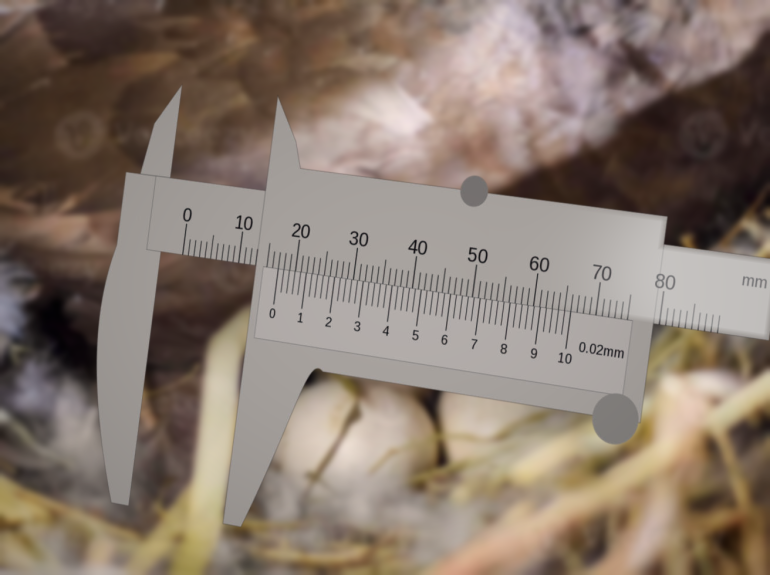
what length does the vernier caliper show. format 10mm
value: 17.0mm
